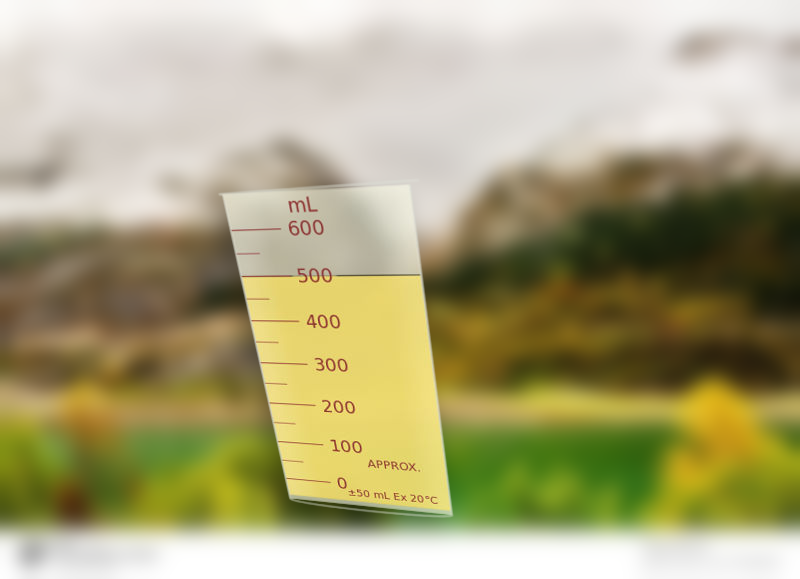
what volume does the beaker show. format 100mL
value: 500mL
